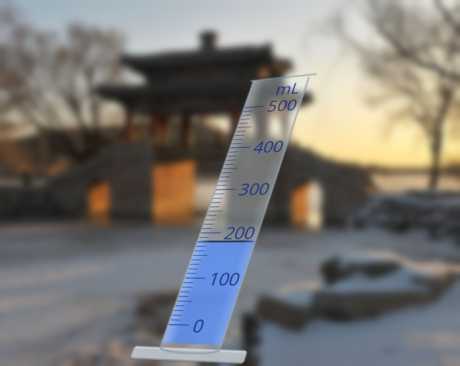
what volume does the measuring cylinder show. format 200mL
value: 180mL
